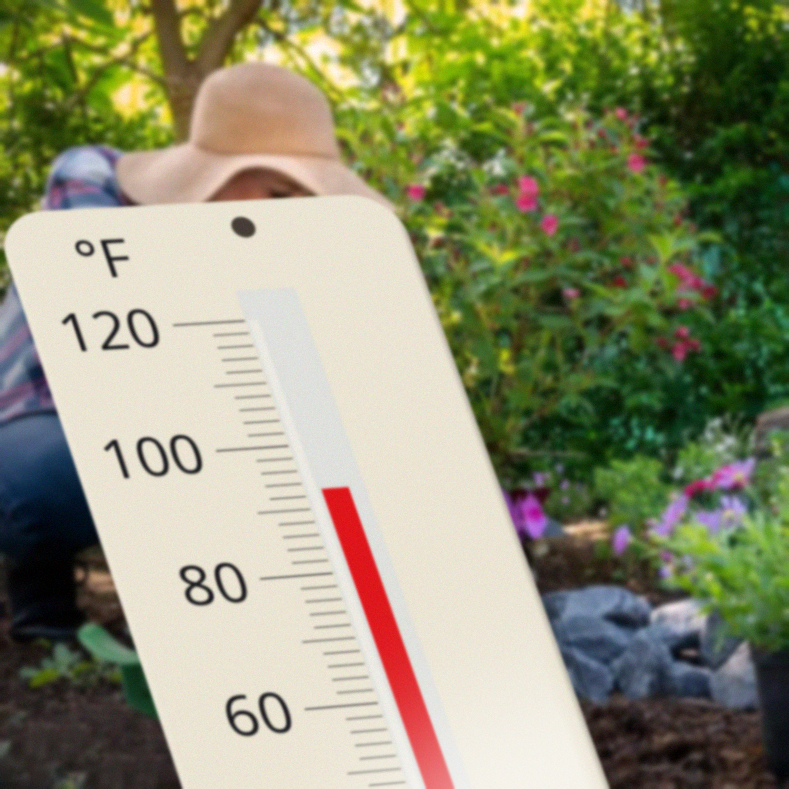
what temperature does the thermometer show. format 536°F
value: 93°F
